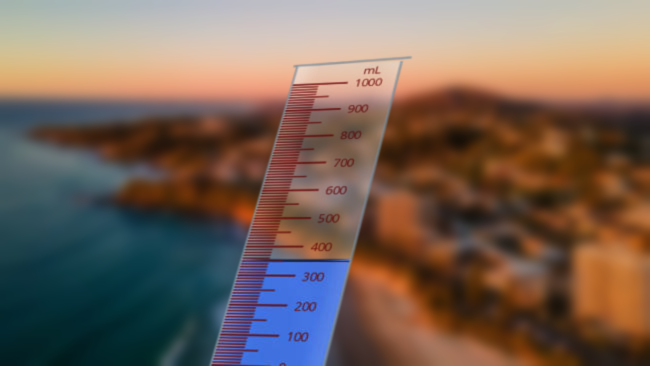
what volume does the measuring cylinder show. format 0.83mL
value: 350mL
